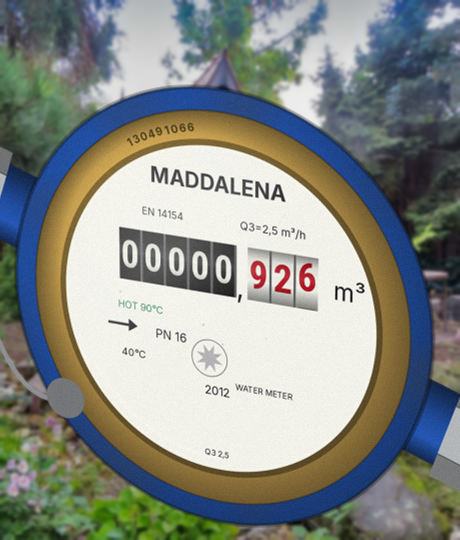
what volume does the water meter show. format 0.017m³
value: 0.926m³
